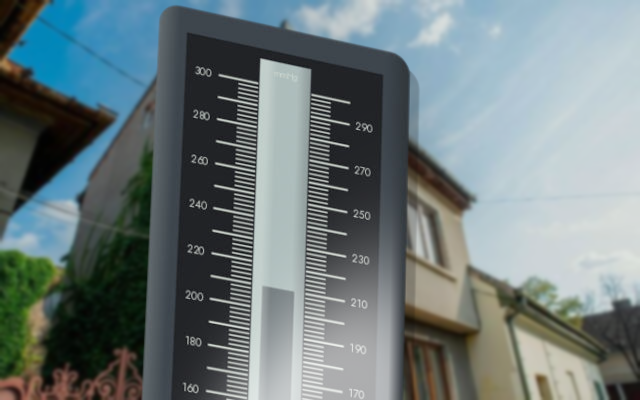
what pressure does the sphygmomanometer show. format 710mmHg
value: 210mmHg
